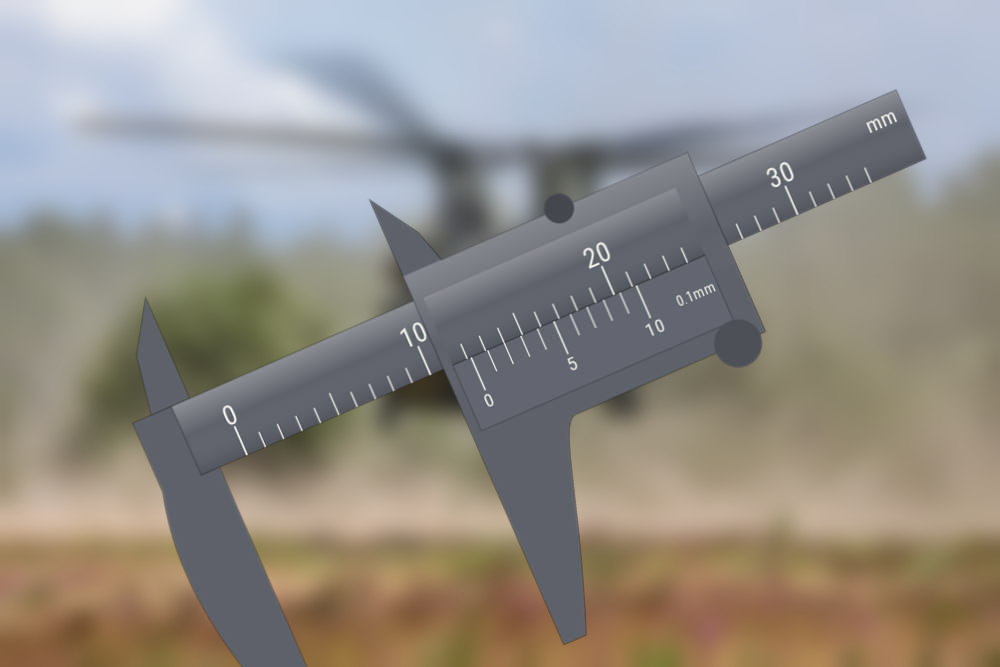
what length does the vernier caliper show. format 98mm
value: 12.2mm
